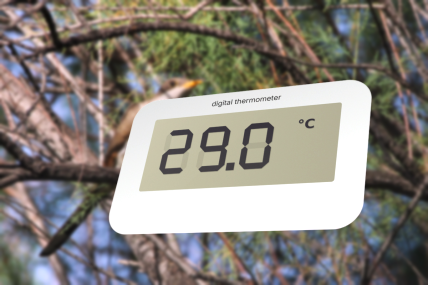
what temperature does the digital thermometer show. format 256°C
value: 29.0°C
